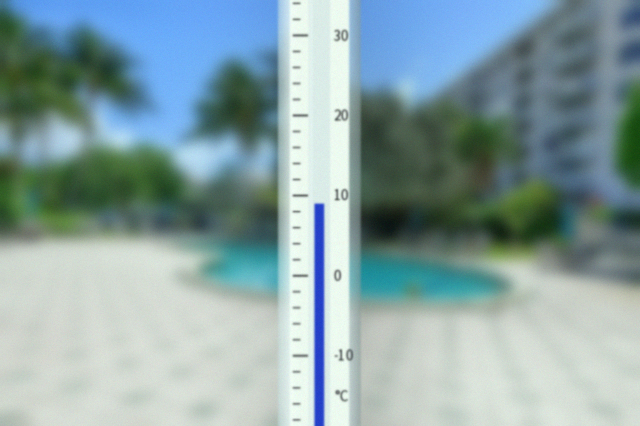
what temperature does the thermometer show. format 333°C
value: 9°C
